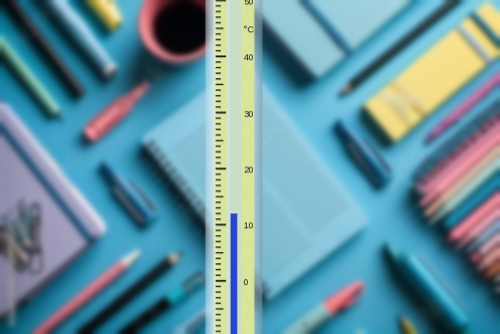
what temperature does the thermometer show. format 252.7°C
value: 12°C
